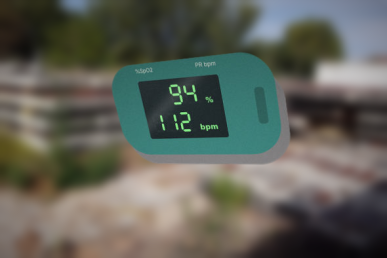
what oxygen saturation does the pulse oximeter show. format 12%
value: 94%
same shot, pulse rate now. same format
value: 112bpm
